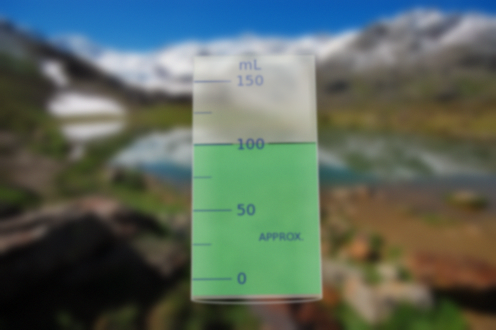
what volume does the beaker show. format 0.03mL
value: 100mL
